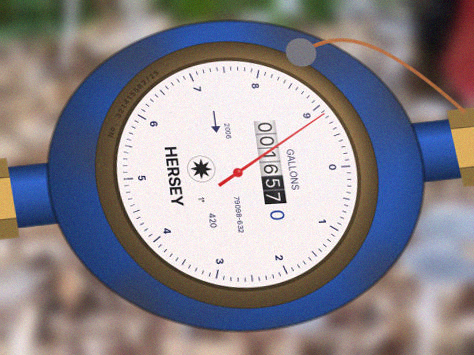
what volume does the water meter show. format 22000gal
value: 16569.1gal
